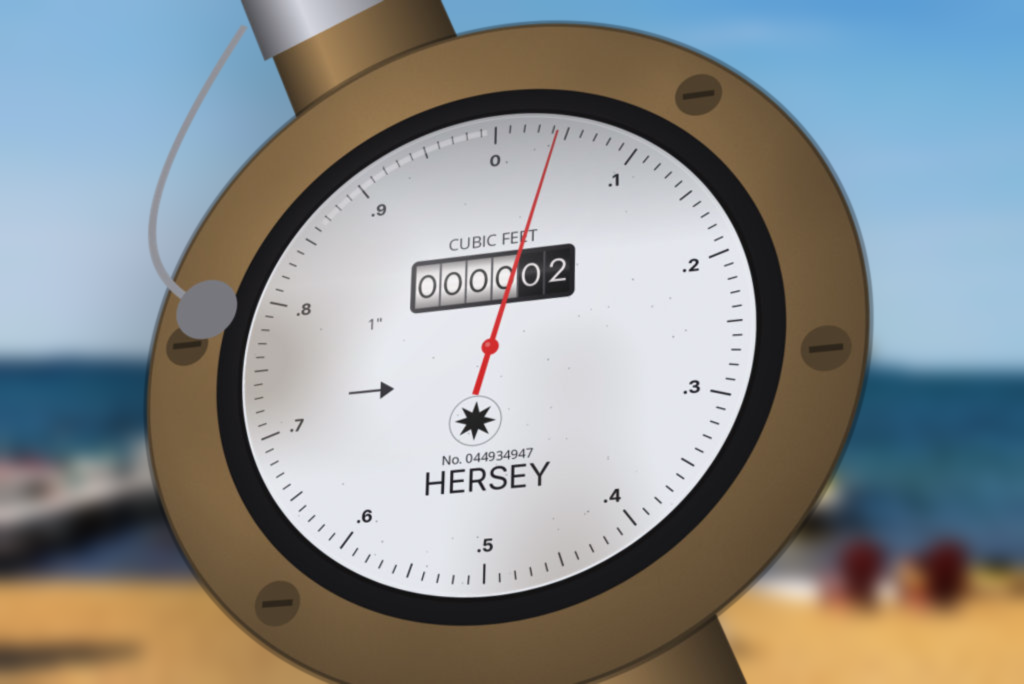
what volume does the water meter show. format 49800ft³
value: 2.04ft³
